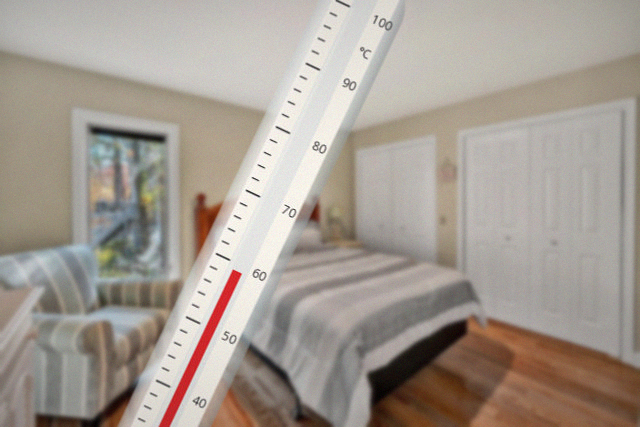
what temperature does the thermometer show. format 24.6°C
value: 59°C
